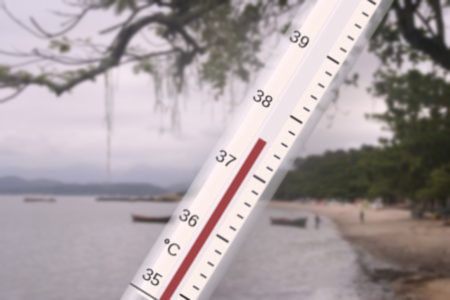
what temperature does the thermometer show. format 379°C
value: 37.5°C
